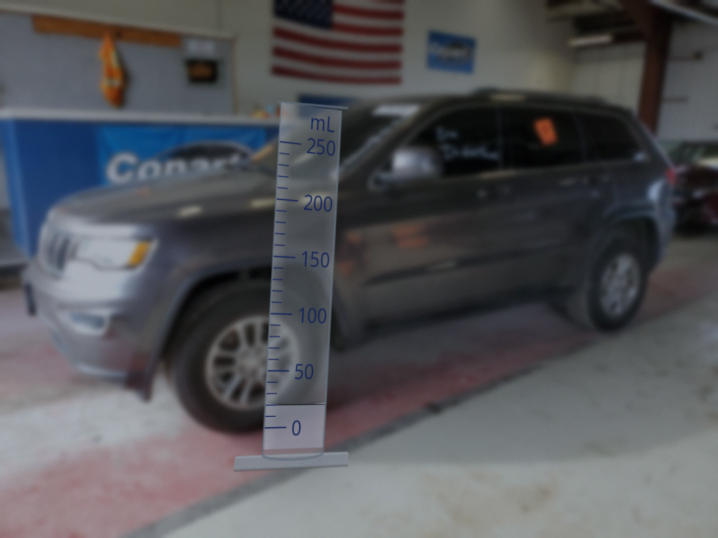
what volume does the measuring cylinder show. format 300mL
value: 20mL
